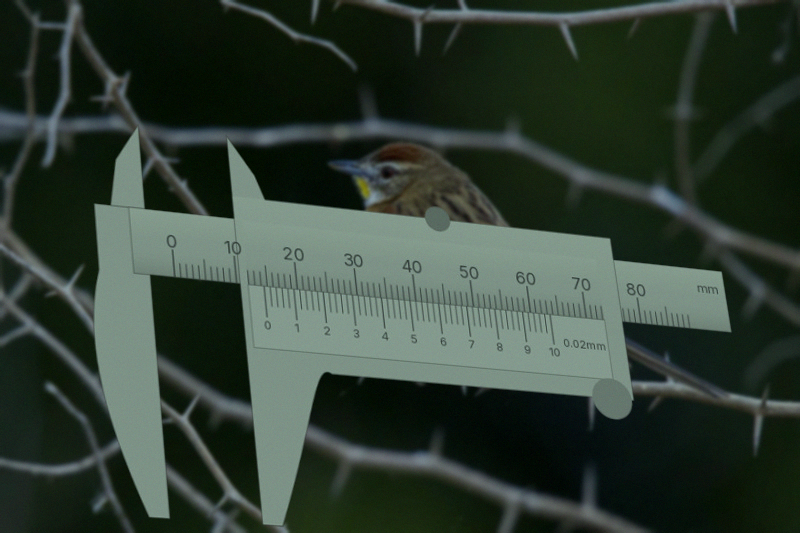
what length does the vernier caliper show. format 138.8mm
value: 14.5mm
